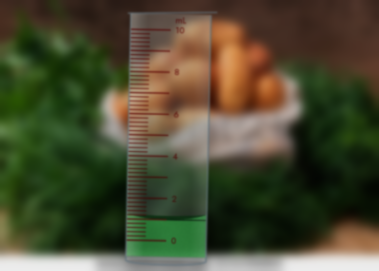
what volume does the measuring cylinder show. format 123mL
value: 1mL
